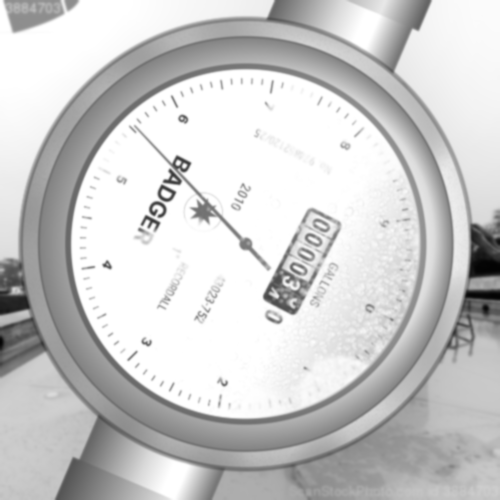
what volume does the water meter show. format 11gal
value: 335.5gal
